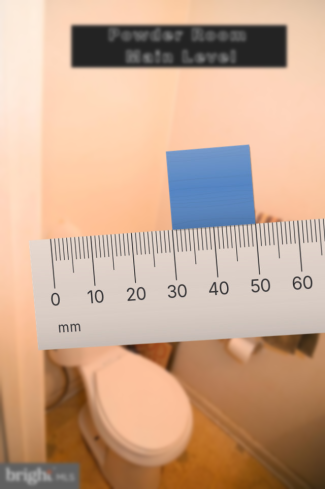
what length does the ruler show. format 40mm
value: 20mm
